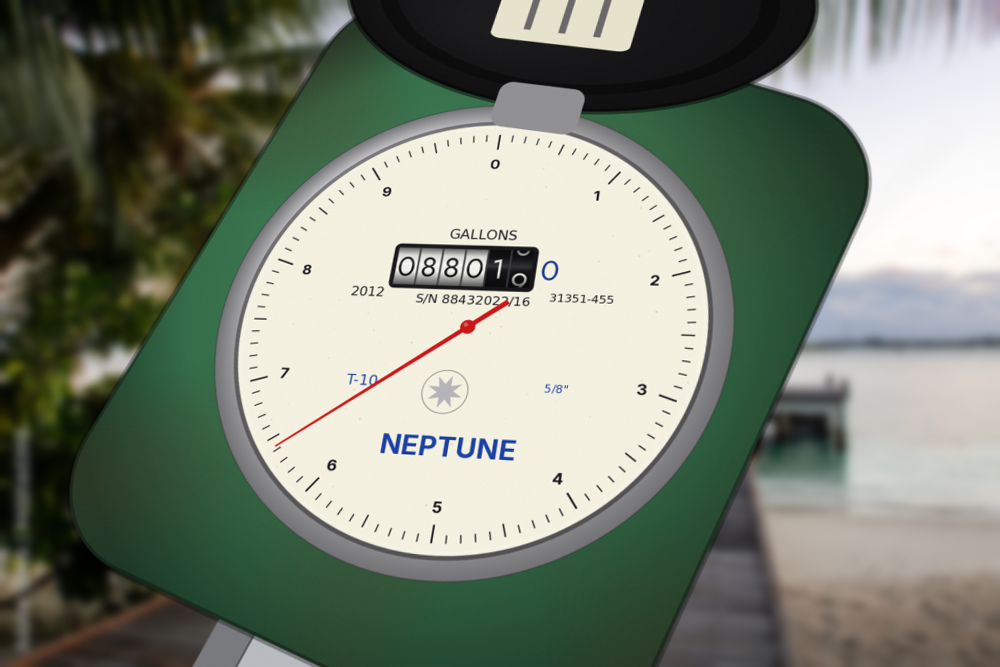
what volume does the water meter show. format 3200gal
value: 880186.4gal
